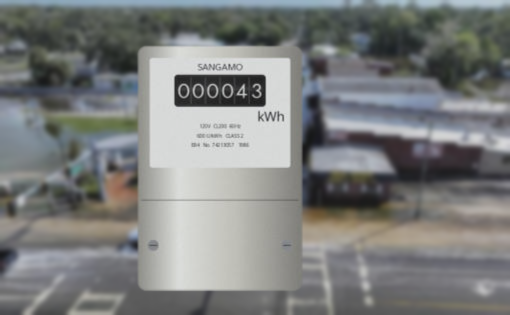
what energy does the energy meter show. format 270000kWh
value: 43kWh
